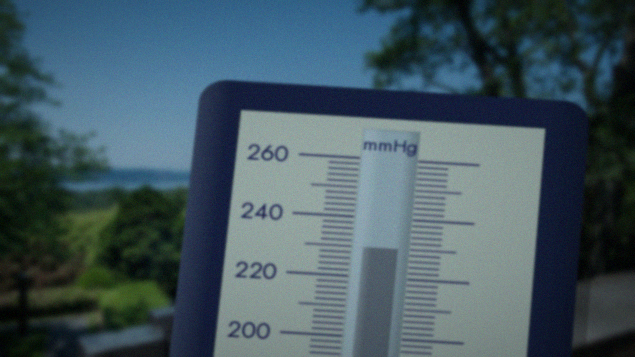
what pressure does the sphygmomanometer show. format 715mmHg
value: 230mmHg
